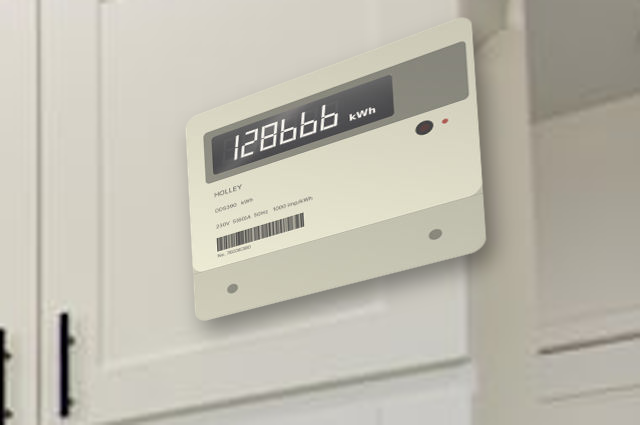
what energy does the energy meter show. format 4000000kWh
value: 128666kWh
